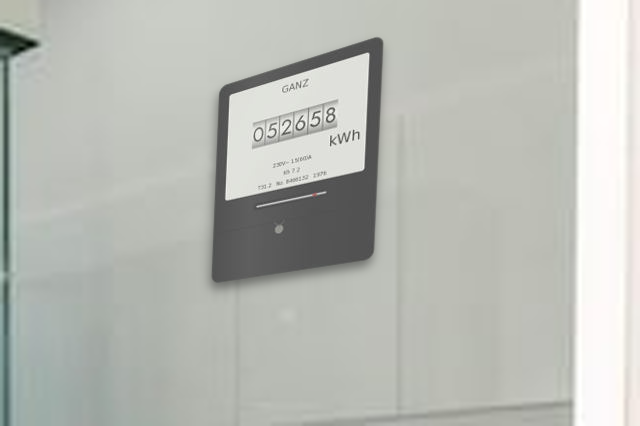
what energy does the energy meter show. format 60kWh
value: 52658kWh
